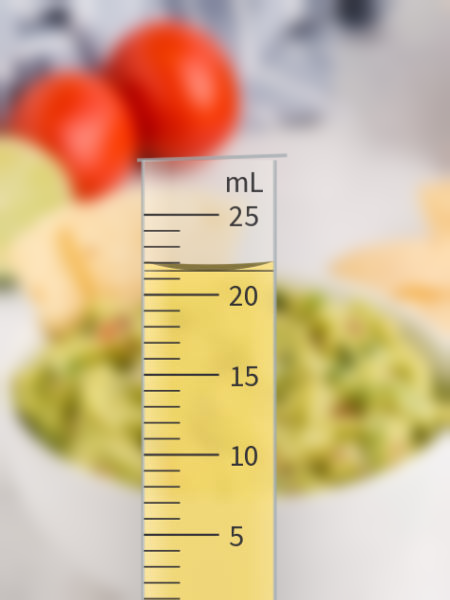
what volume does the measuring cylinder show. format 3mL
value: 21.5mL
